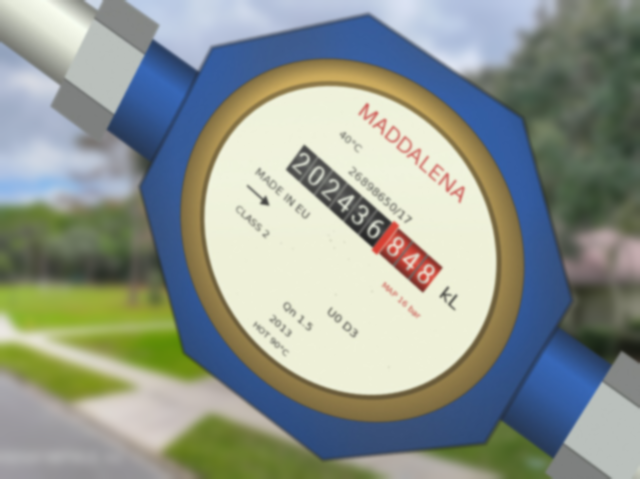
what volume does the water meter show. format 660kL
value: 202436.848kL
